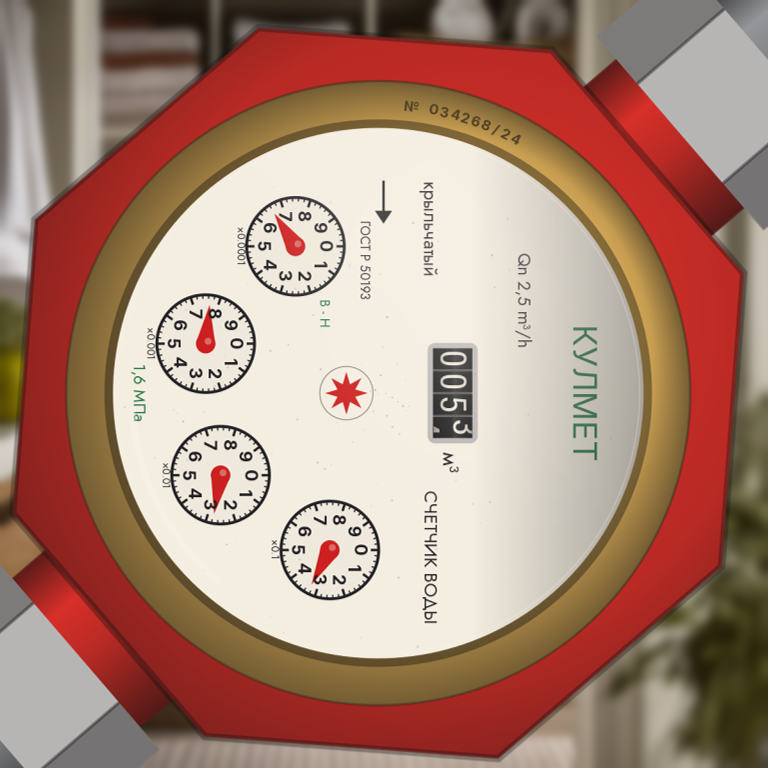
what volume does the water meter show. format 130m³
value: 53.3276m³
